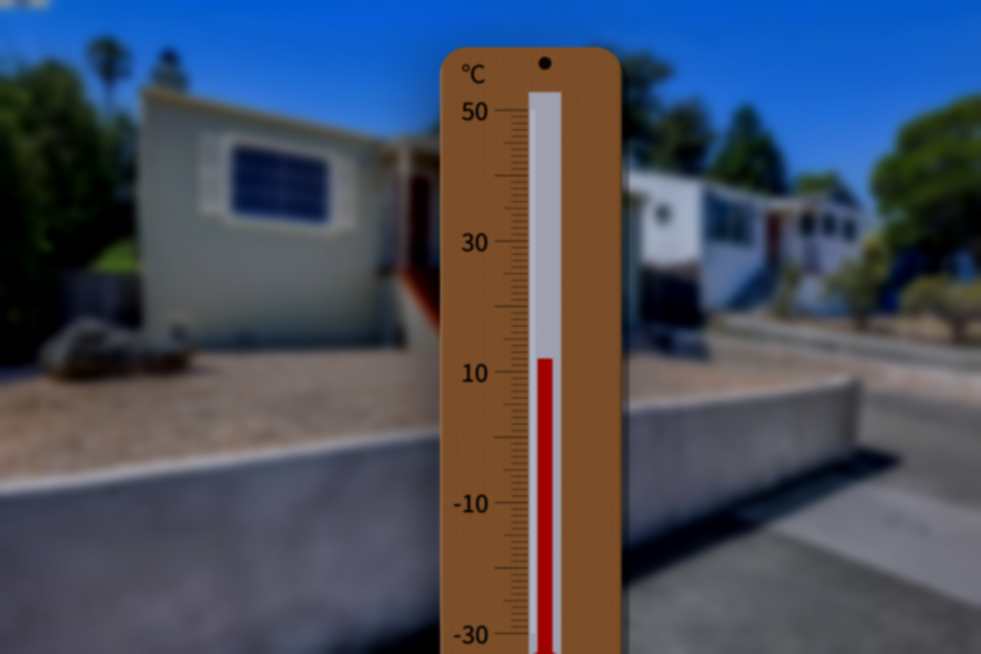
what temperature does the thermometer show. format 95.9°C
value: 12°C
